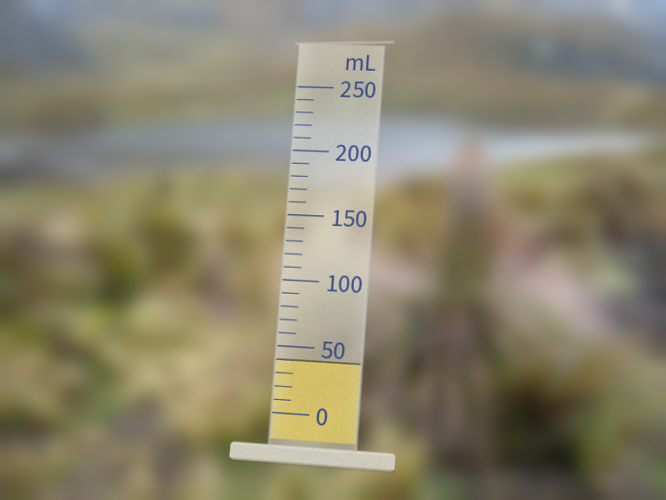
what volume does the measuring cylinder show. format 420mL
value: 40mL
